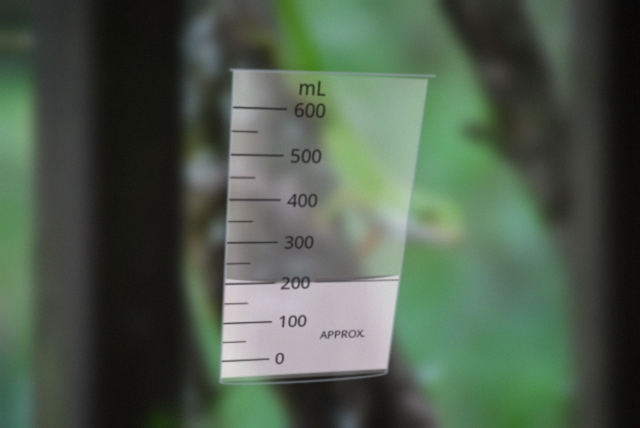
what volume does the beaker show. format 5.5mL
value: 200mL
